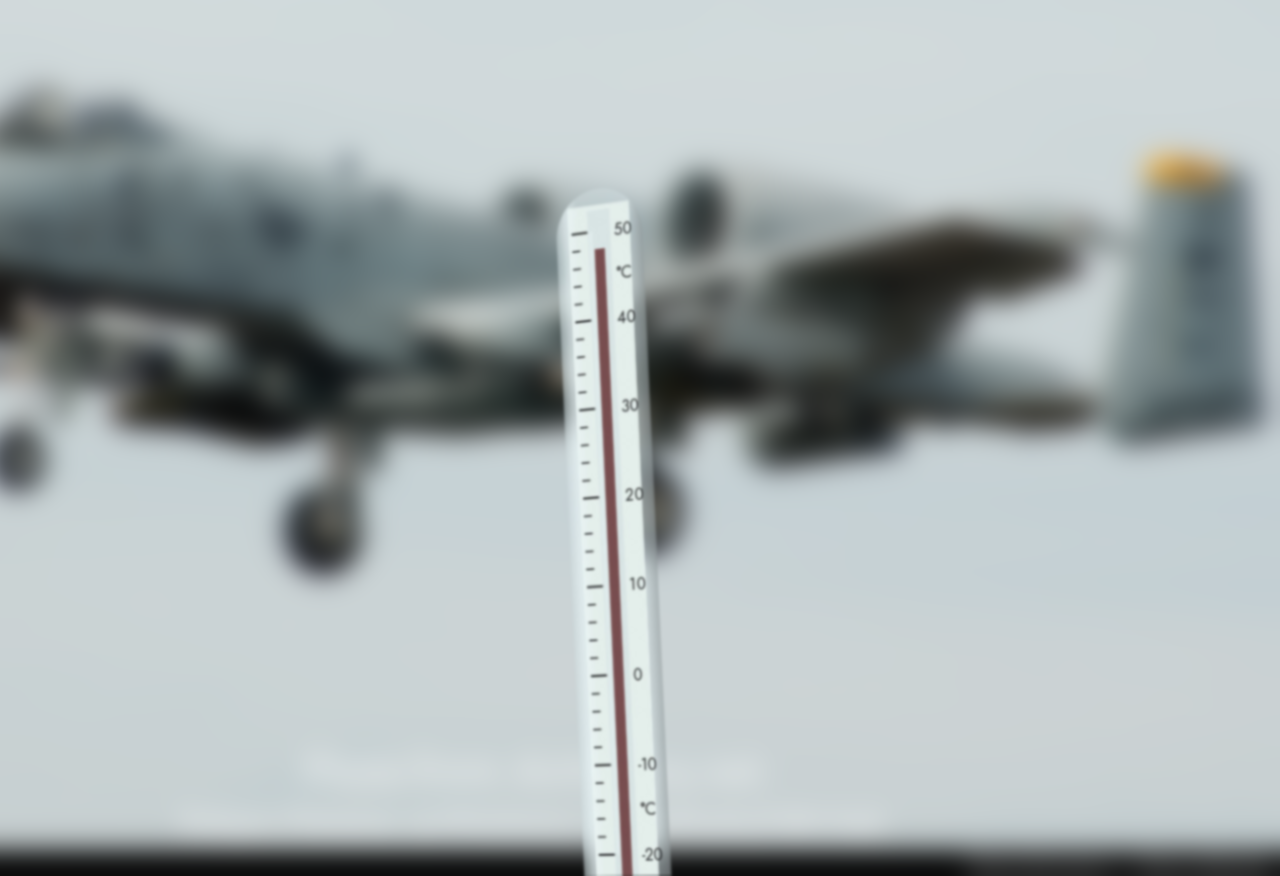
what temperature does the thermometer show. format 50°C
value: 48°C
